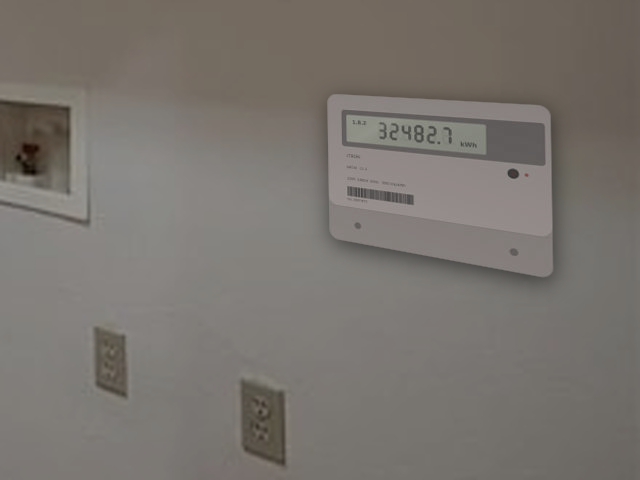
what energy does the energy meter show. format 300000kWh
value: 32482.7kWh
